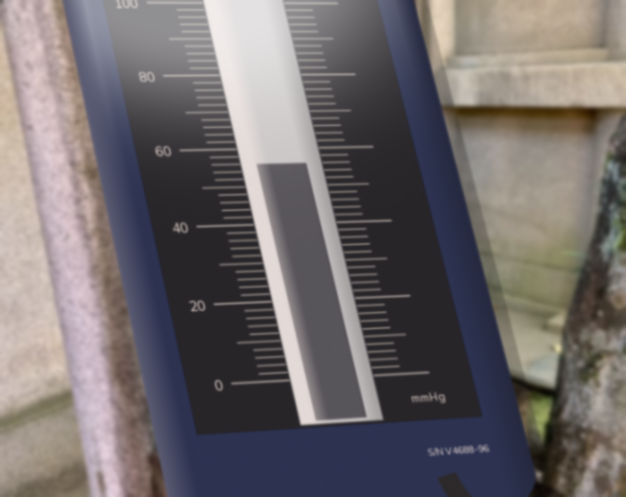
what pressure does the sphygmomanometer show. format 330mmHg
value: 56mmHg
